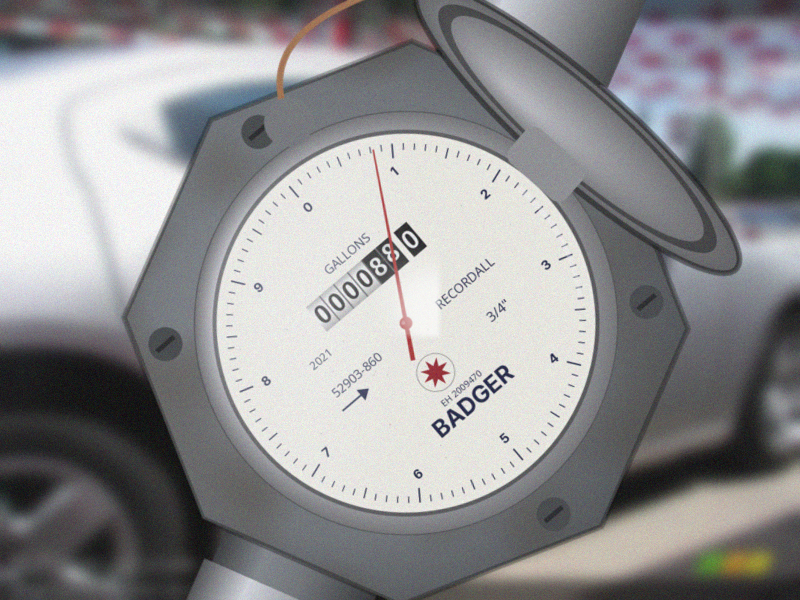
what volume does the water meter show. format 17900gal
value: 880.8gal
